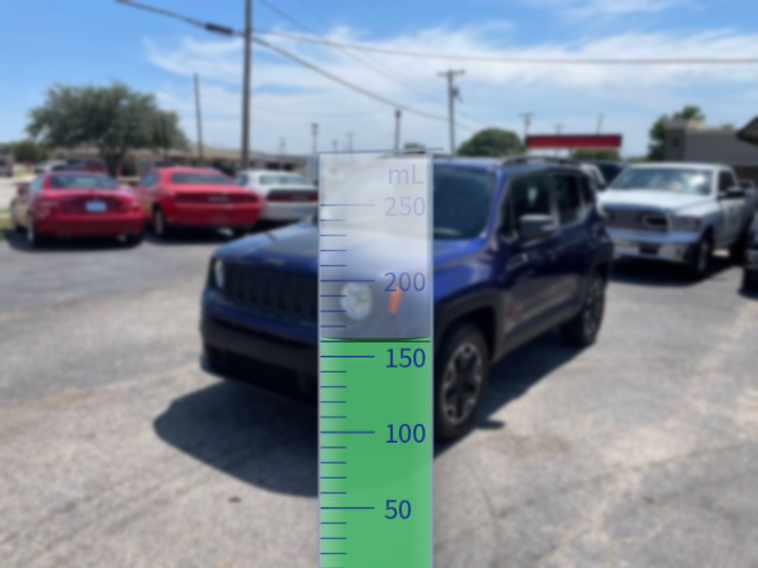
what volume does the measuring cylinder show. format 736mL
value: 160mL
